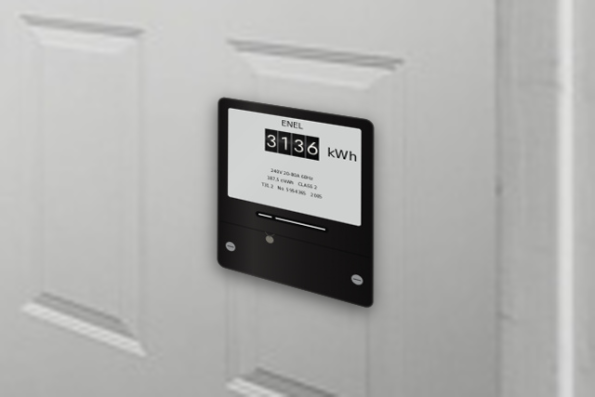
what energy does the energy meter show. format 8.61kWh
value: 3136kWh
